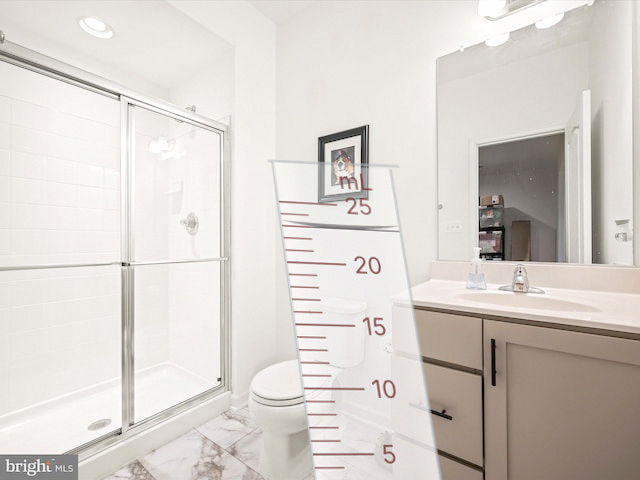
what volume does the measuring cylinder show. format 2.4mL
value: 23mL
